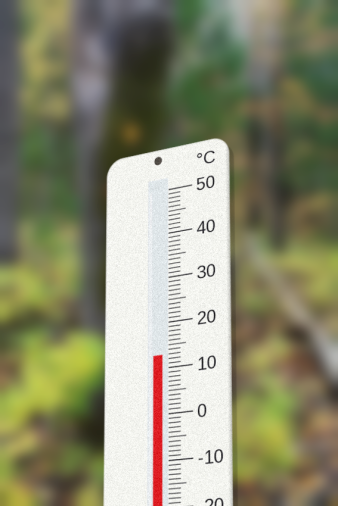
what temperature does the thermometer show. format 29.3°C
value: 13°C
